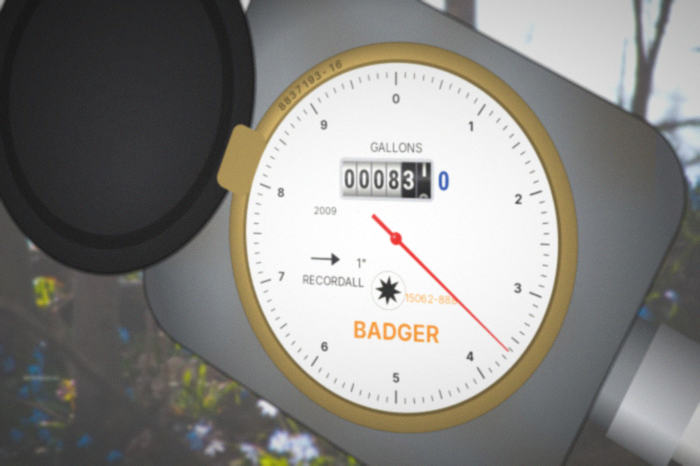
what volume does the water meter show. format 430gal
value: 8313.6gal
